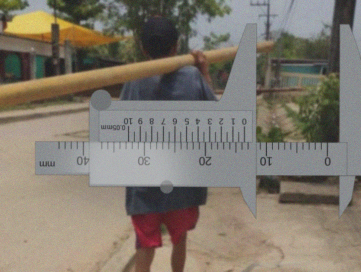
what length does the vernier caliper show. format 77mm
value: 13.6mm
